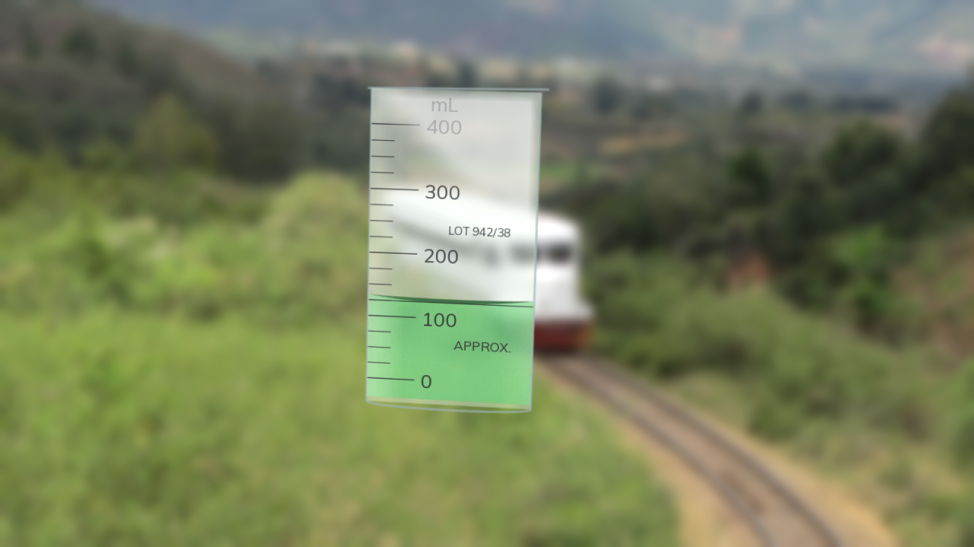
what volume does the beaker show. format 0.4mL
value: 125mL
